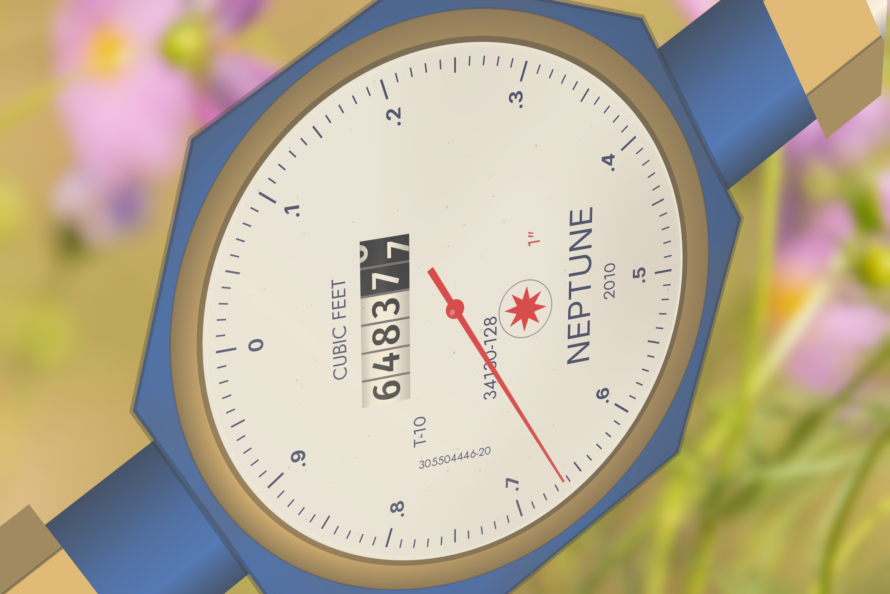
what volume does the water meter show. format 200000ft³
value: 648376.66ft³
